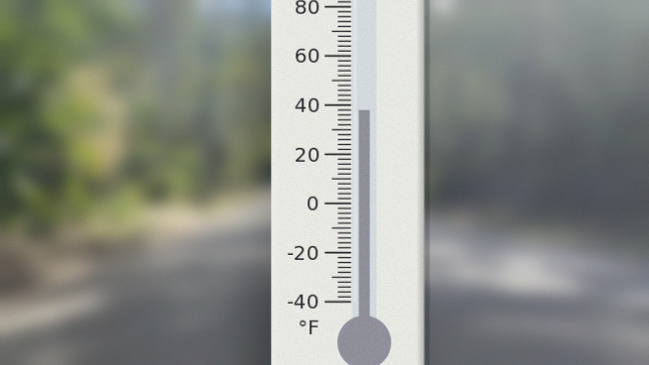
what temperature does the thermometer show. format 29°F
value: 38°F
